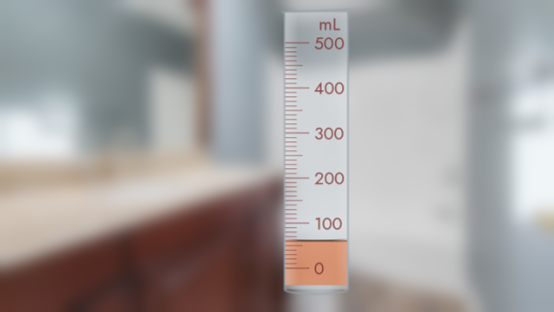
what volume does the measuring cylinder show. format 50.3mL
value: 60mL
